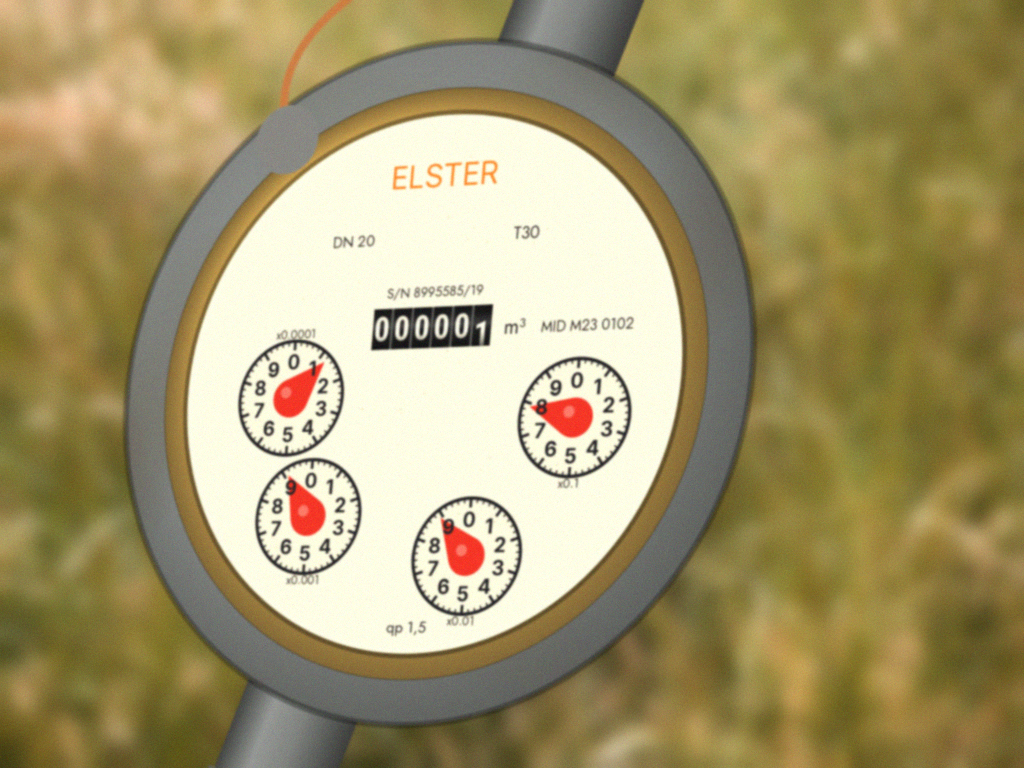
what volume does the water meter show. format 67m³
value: 0.7891m³
